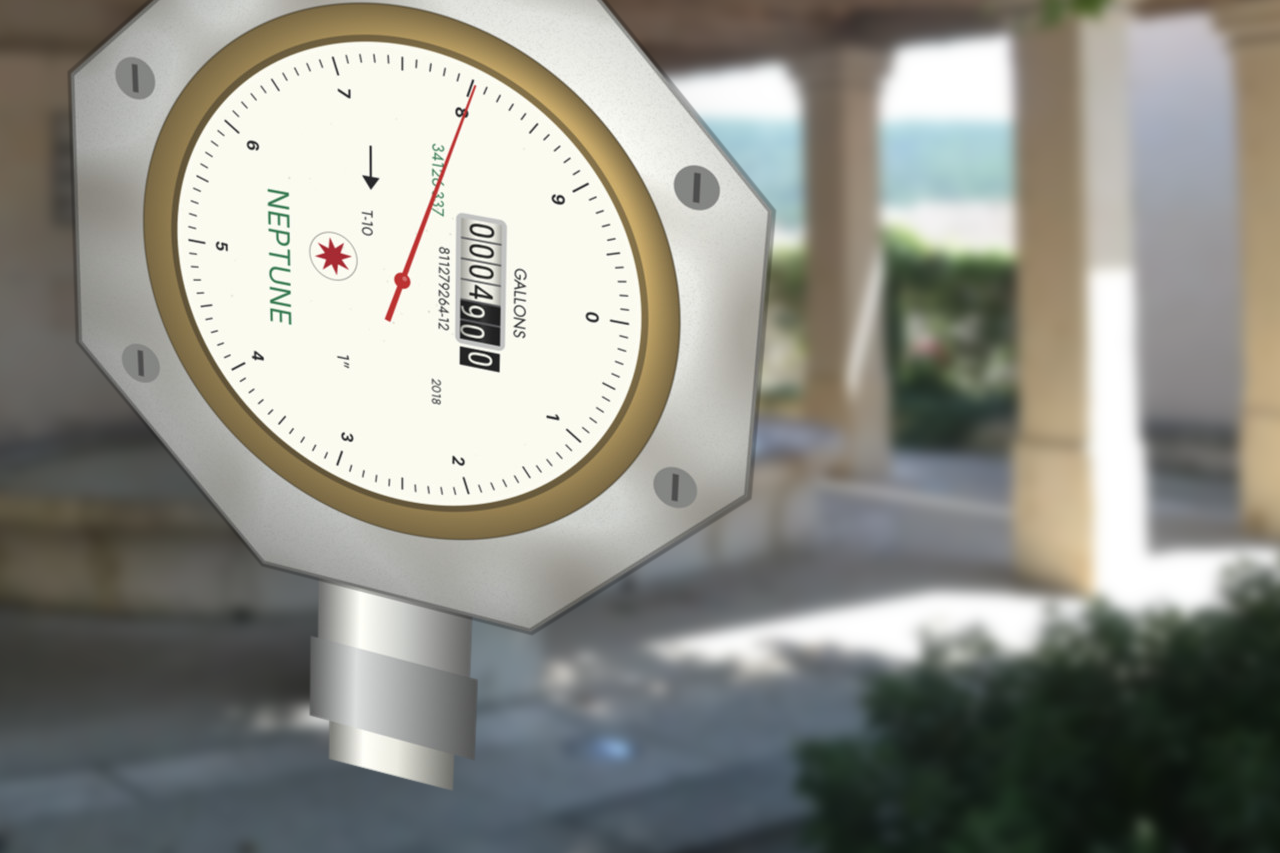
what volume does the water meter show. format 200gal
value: 4898.0gal
